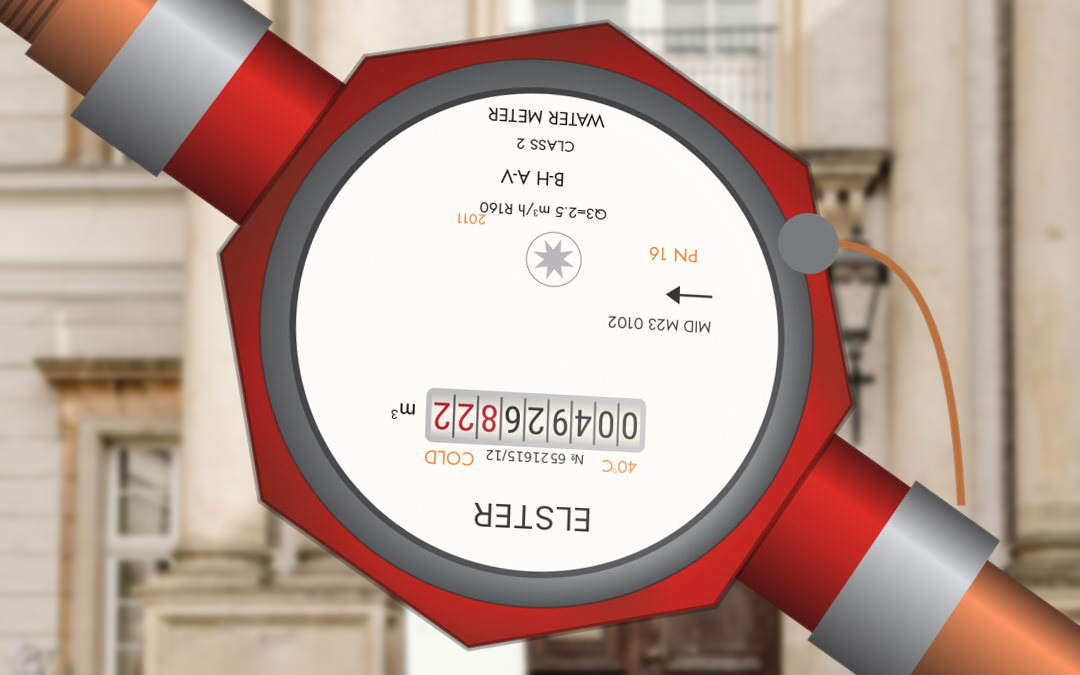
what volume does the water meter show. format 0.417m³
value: 4926.822m³
